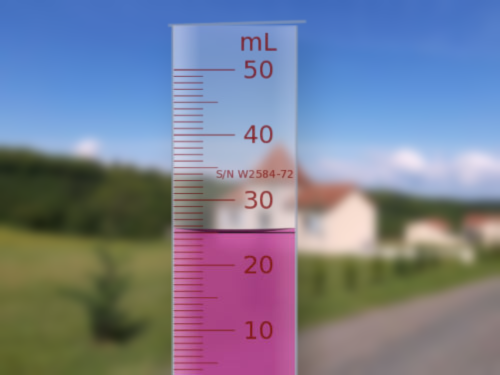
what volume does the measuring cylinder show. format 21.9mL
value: 25mL
